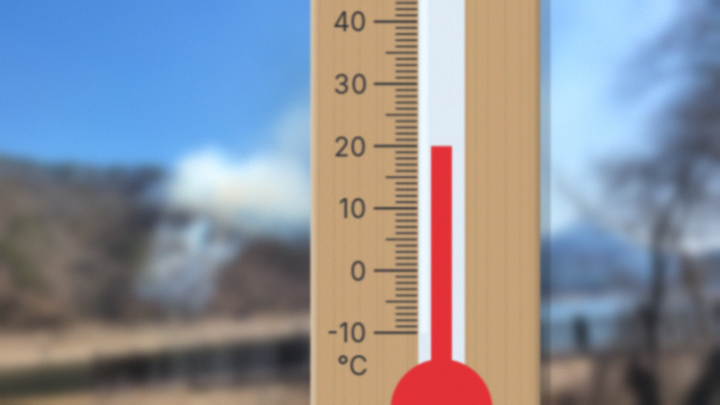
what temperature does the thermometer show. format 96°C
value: 20°C
